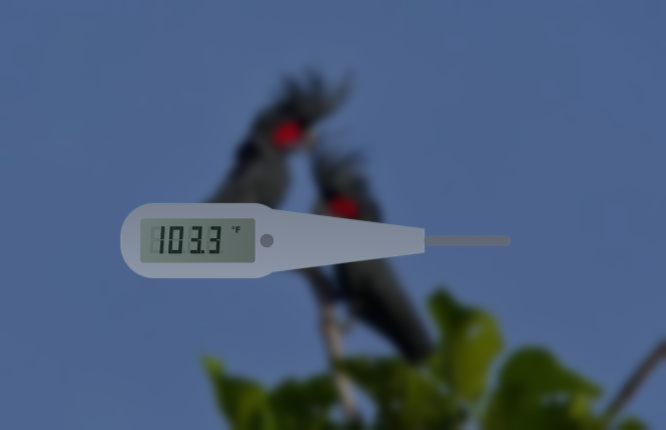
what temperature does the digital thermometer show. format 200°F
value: 103.3°F
